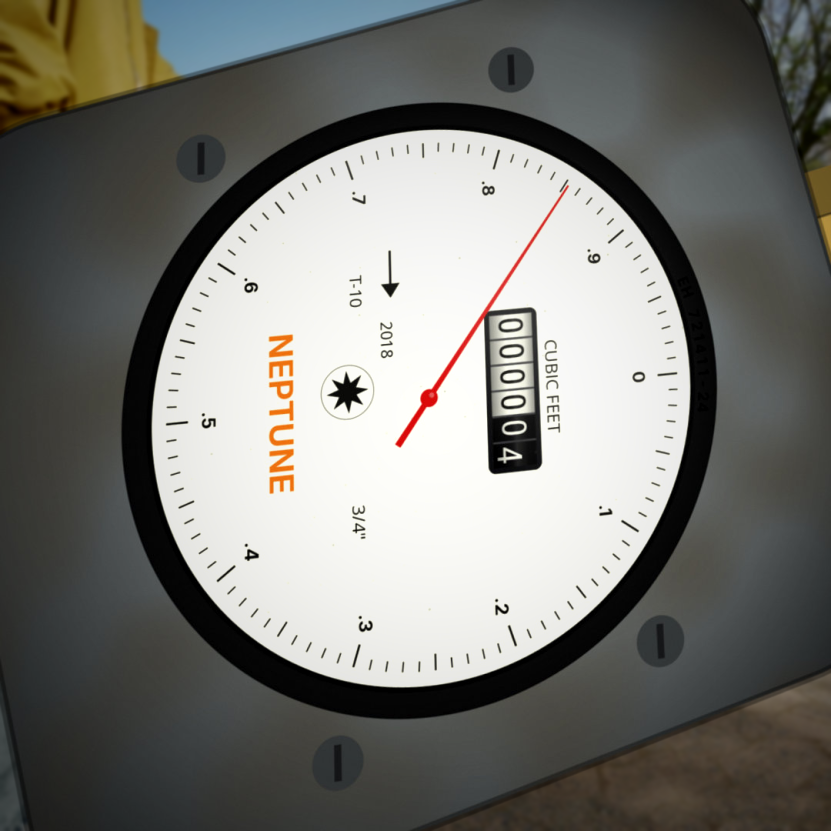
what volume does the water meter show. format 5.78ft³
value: 3.85ft³
